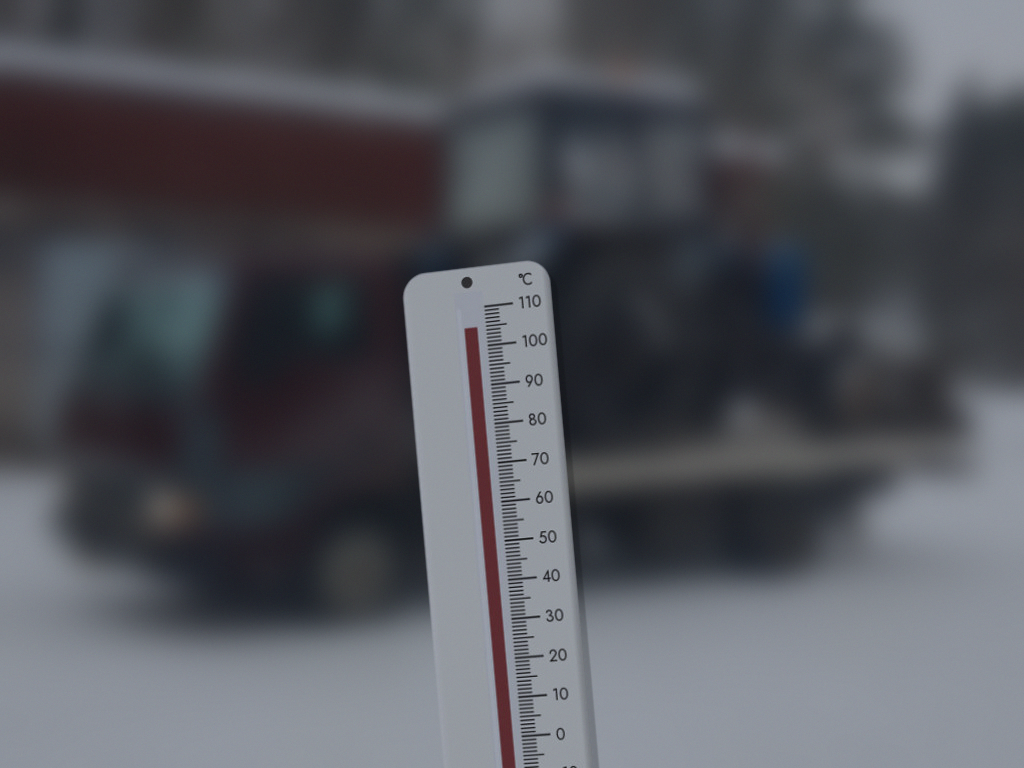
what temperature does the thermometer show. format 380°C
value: 105°C
